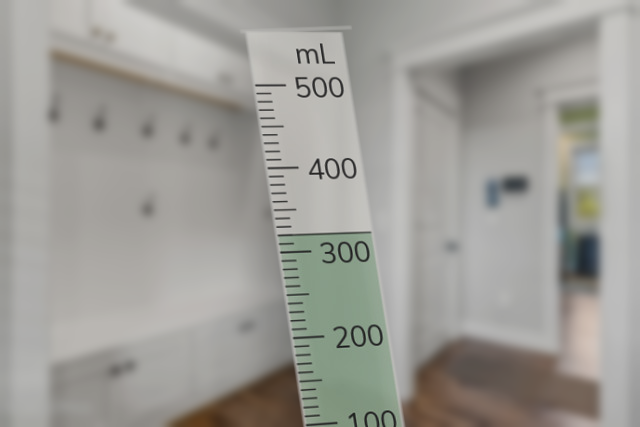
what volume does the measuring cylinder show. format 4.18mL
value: 320mL
